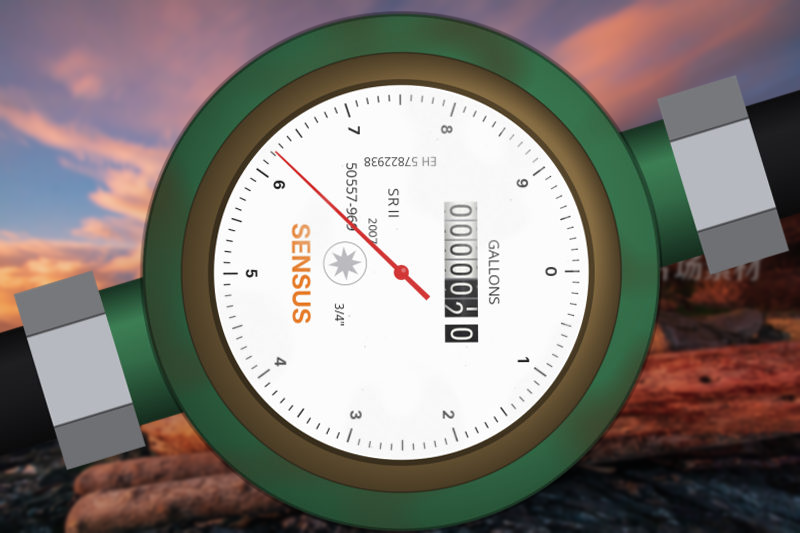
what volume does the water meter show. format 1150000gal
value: 16.2gal
